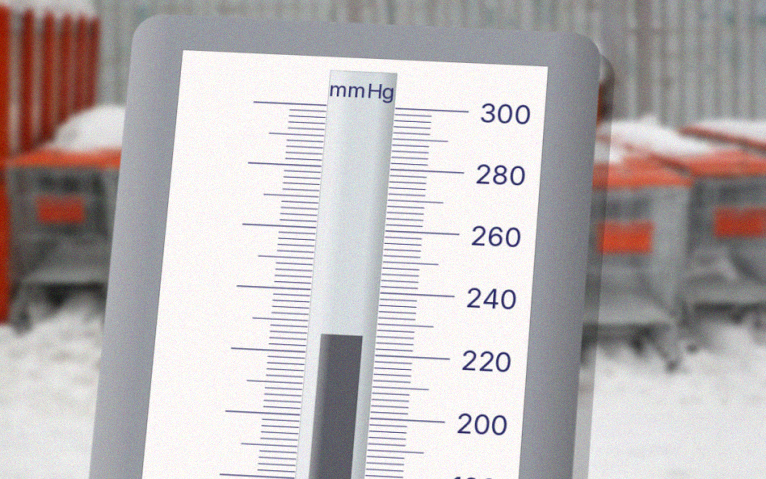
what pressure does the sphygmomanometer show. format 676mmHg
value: 226mmHg
